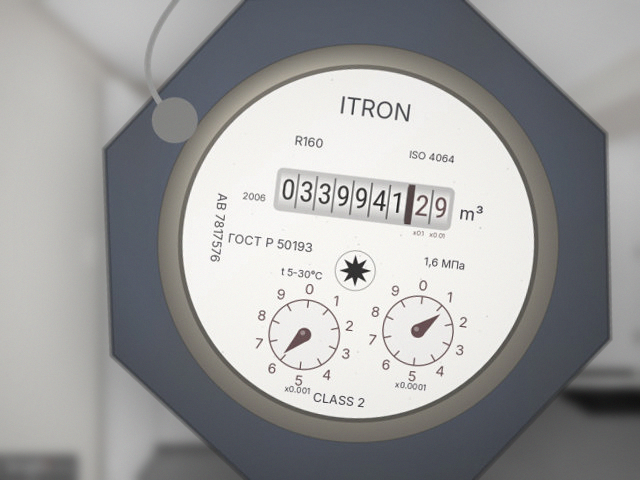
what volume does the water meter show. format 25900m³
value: 339941.2961m³
